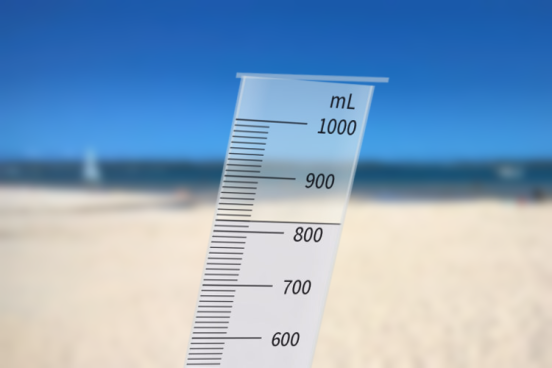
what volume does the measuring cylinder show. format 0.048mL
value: 820mL
